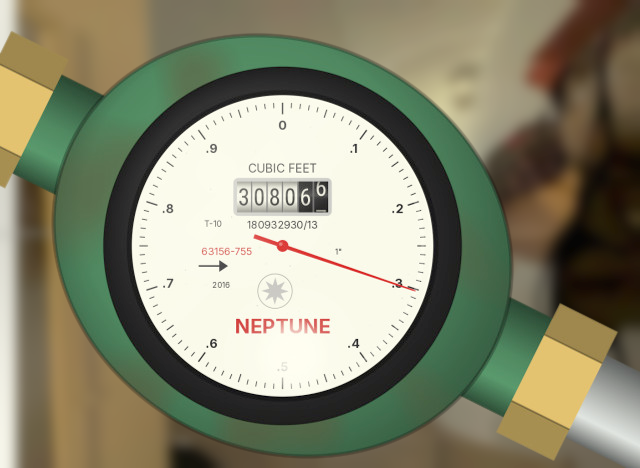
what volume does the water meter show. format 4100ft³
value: 308066.30ft³
